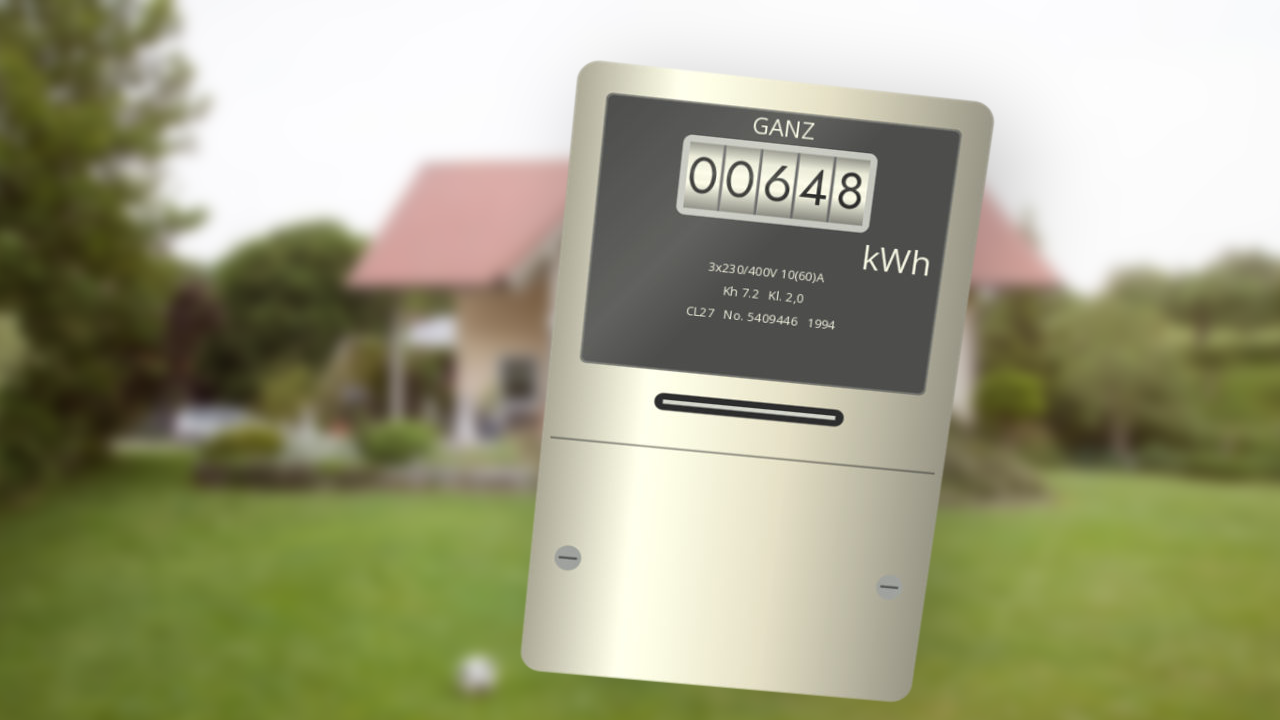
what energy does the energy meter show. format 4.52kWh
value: 648kWh
